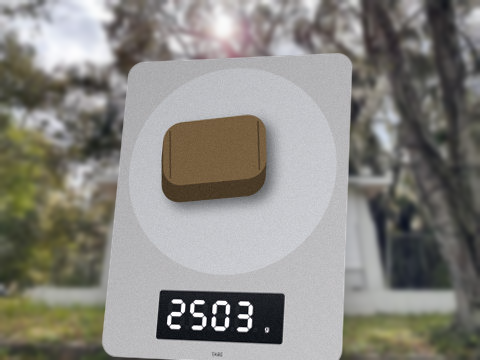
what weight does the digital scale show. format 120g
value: 2503g
